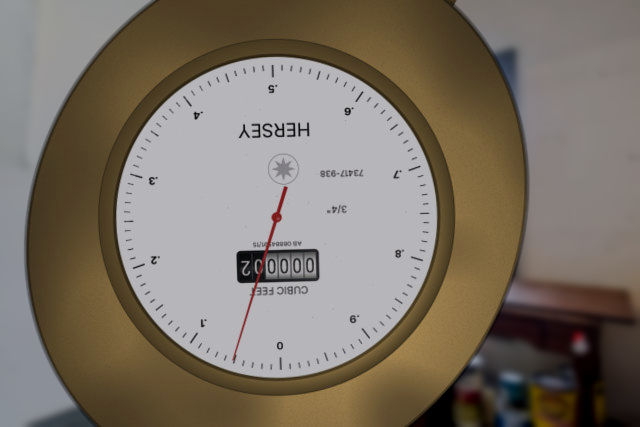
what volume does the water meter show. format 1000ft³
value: 2.05ft³
